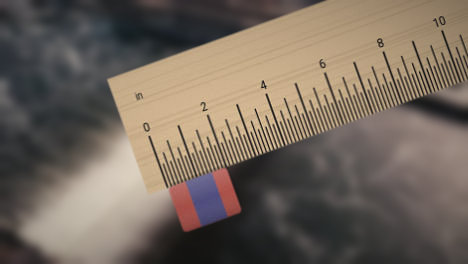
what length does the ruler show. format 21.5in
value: 2in
